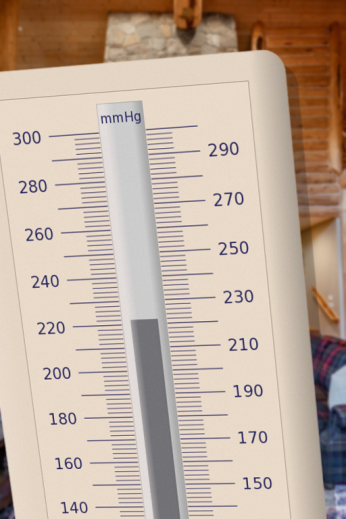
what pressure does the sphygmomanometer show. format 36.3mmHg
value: 222mmHg
